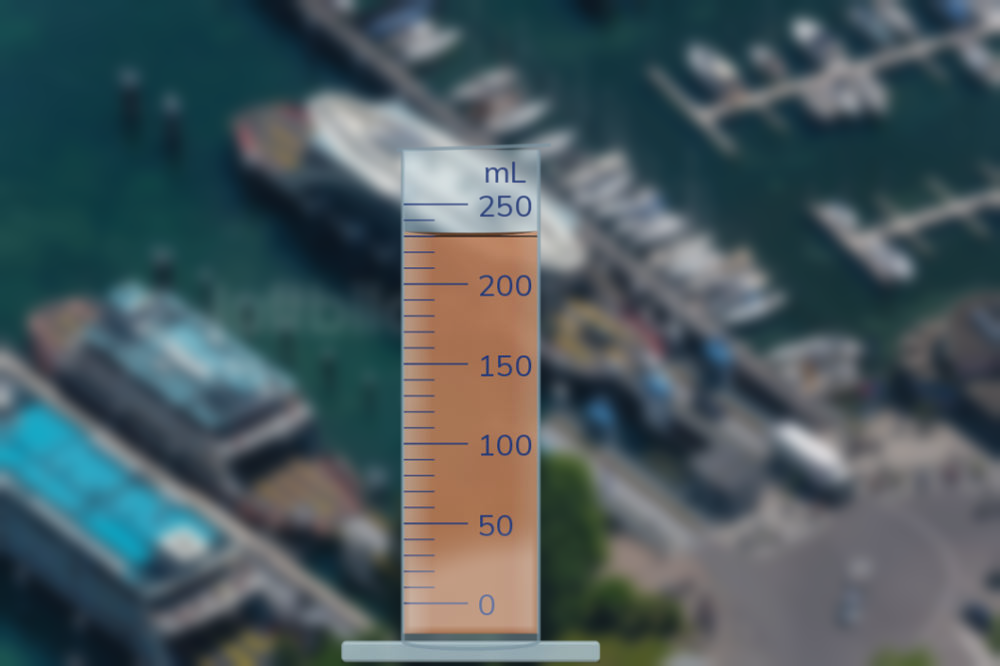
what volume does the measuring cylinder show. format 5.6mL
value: 230mL
